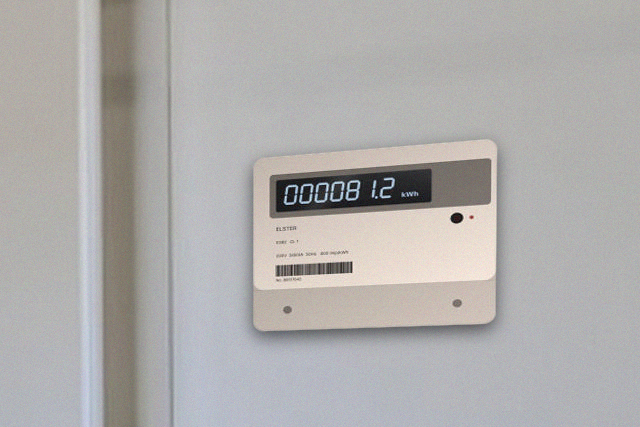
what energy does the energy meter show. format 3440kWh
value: 81.2kWh
